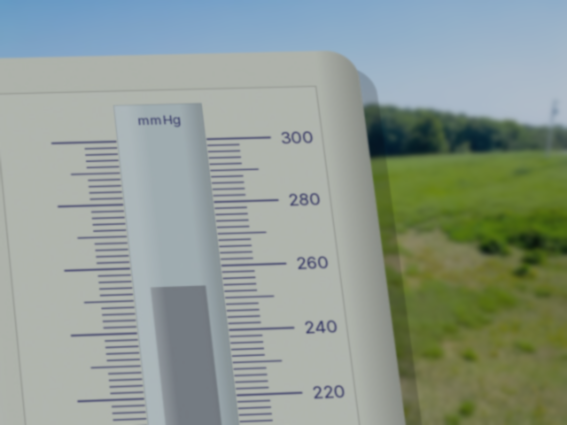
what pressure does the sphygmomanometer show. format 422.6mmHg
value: 254mmHg
